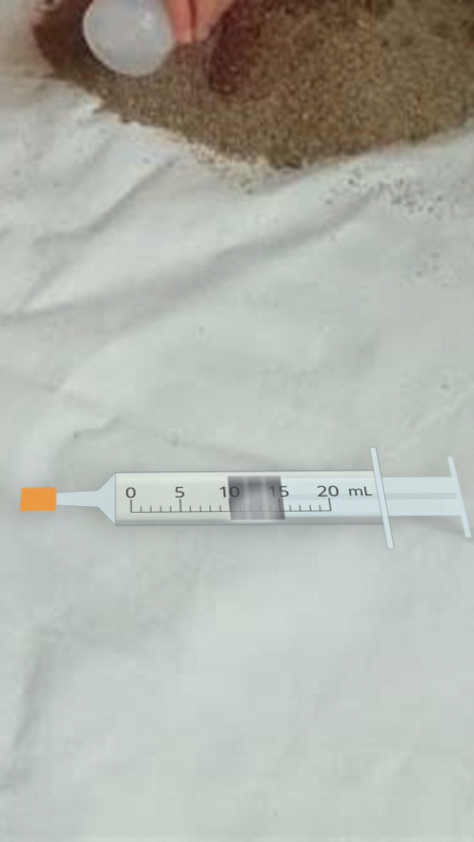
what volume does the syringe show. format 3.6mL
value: 10mL
